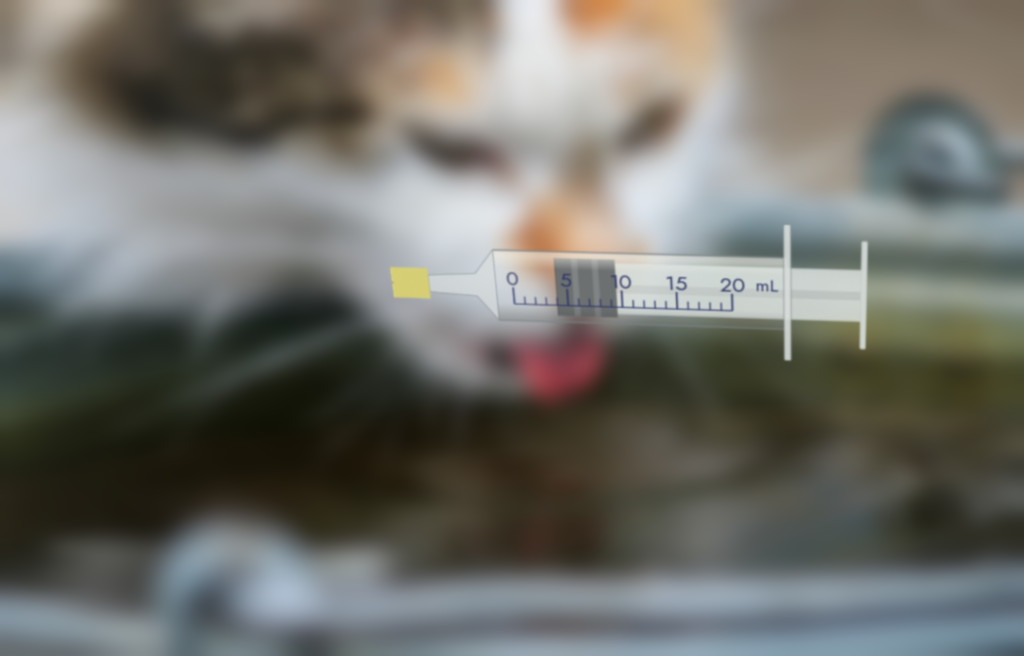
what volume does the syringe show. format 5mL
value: 4mL
